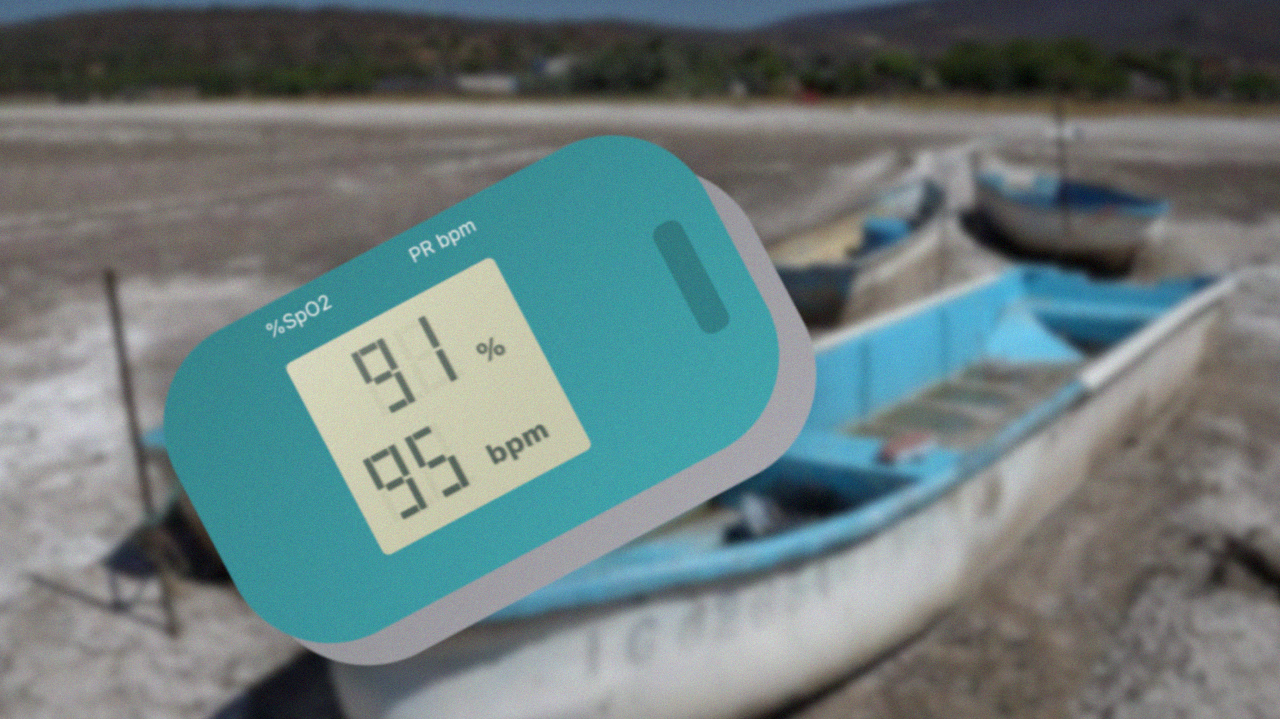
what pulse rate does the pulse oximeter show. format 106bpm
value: 95bpm
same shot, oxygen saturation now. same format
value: 91%
